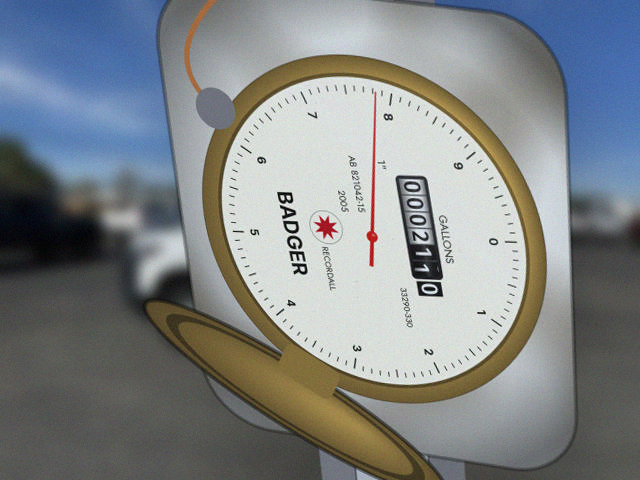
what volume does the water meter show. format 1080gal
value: 2107.8gal
